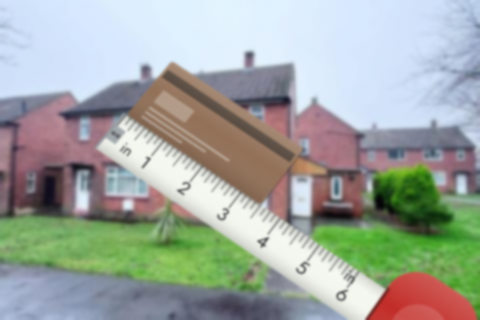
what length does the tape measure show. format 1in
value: 3.5in
